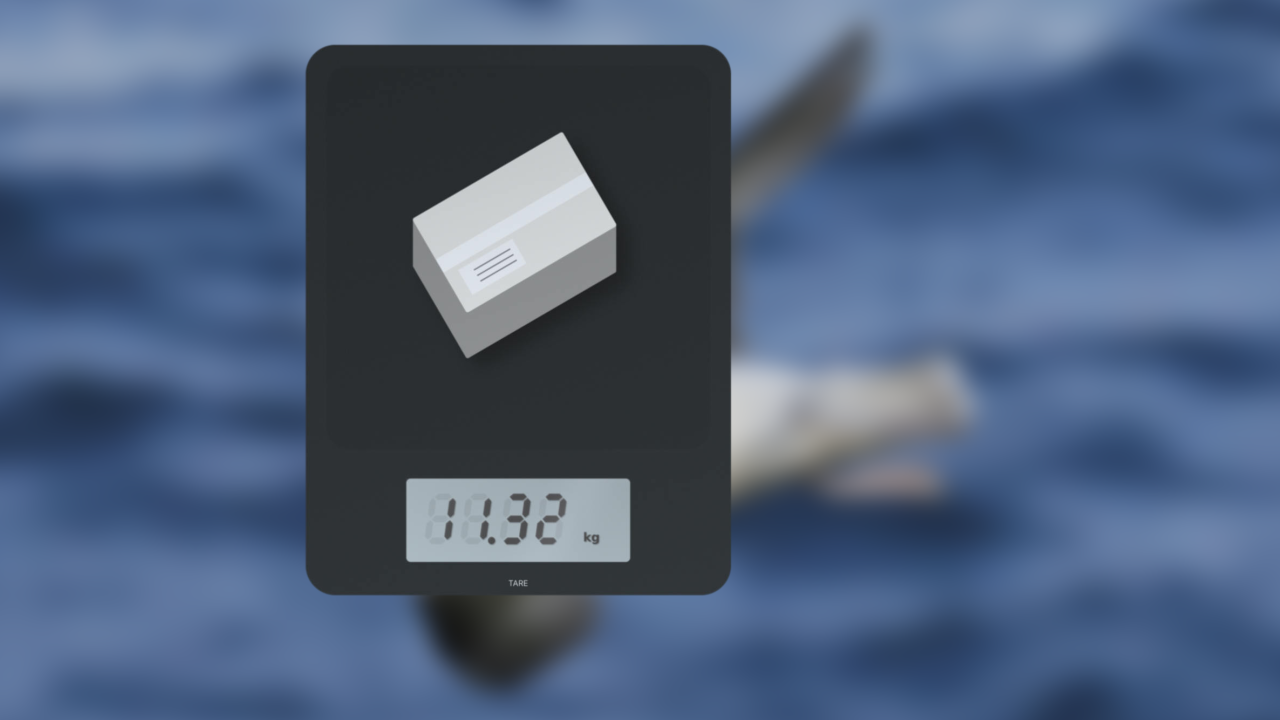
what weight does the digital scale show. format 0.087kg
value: 11.32kg
